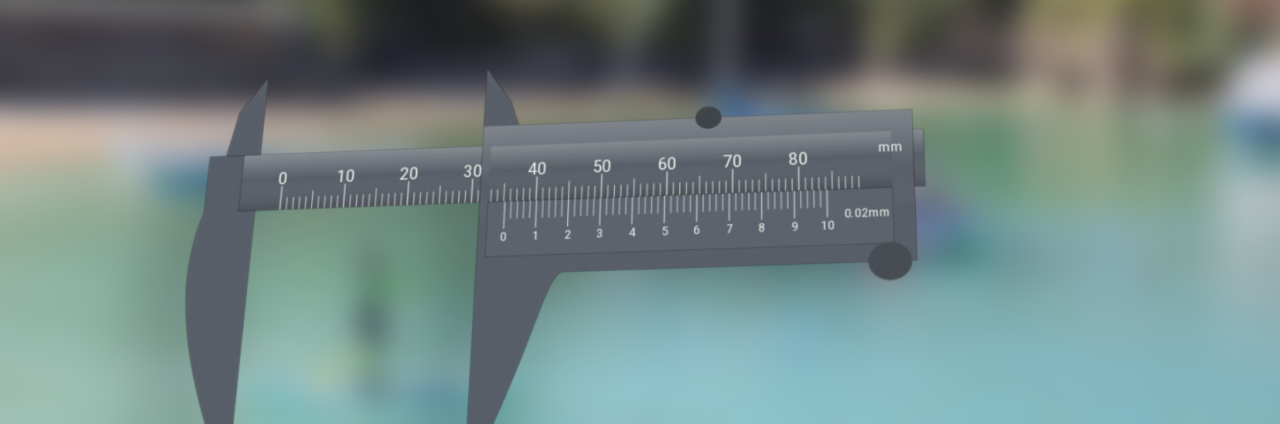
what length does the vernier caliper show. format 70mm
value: 35.2mm
